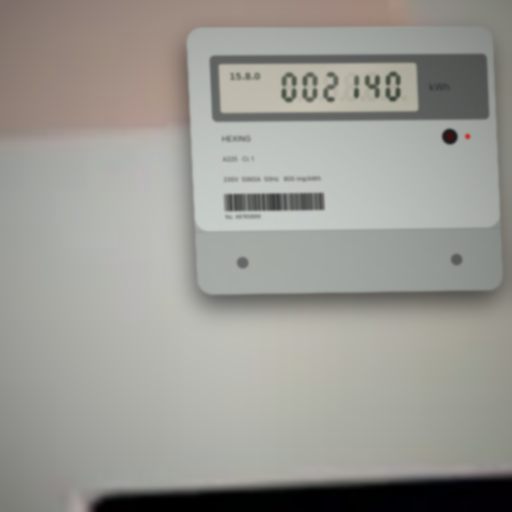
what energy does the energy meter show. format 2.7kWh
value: 2140kWh
